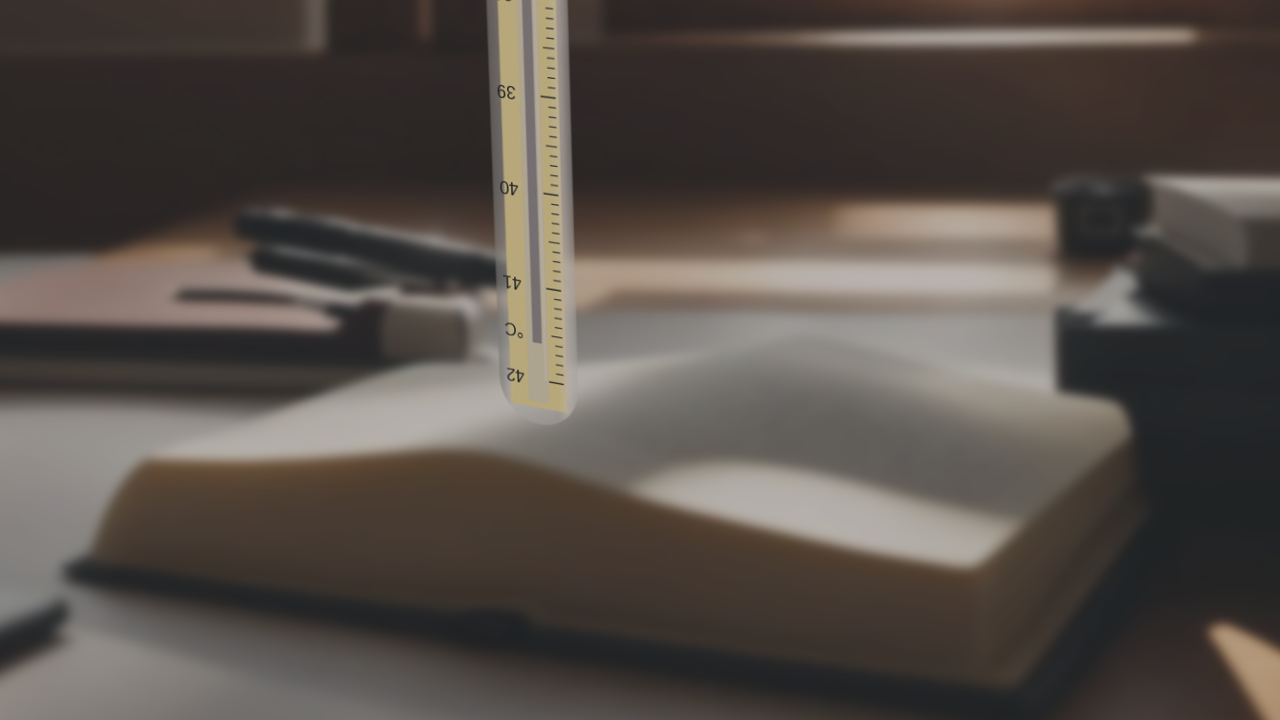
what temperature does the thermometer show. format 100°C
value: 41.6°C
